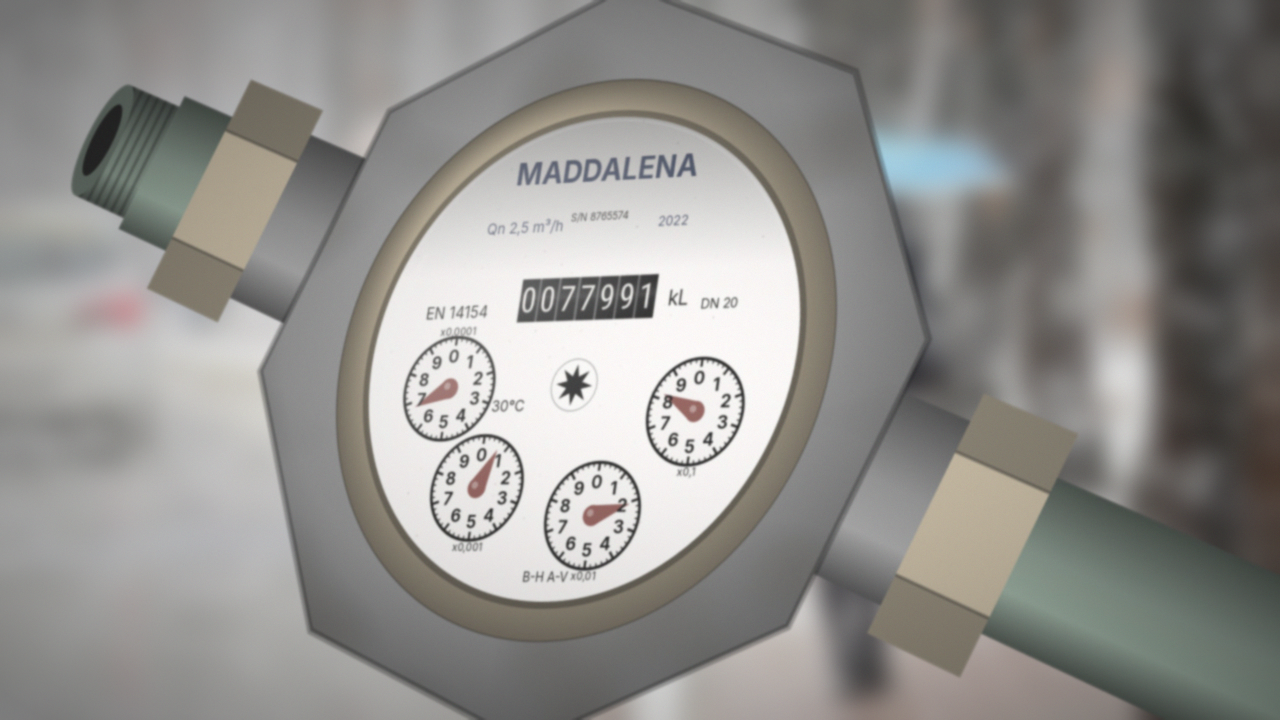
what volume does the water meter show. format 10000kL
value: 77991.8206kL
